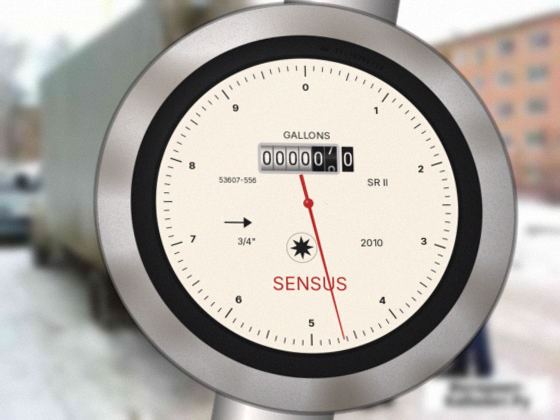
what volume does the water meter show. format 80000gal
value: 74.6gal
